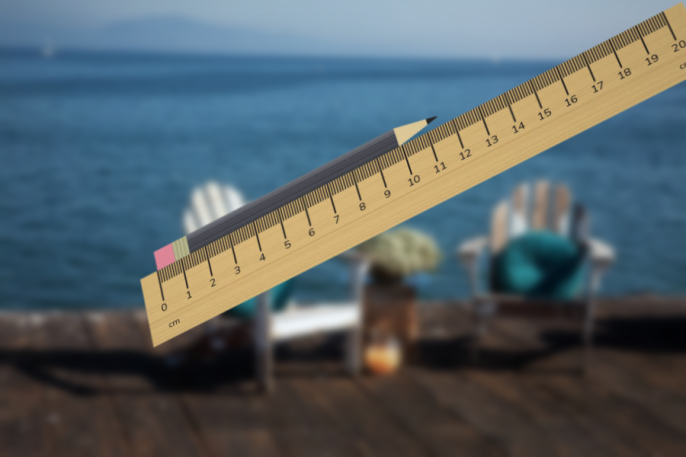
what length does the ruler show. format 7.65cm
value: 11.5cm
